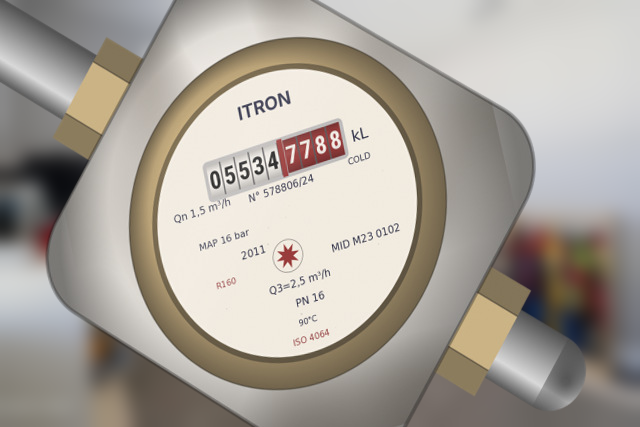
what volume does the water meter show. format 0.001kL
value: 5534.7788kL
